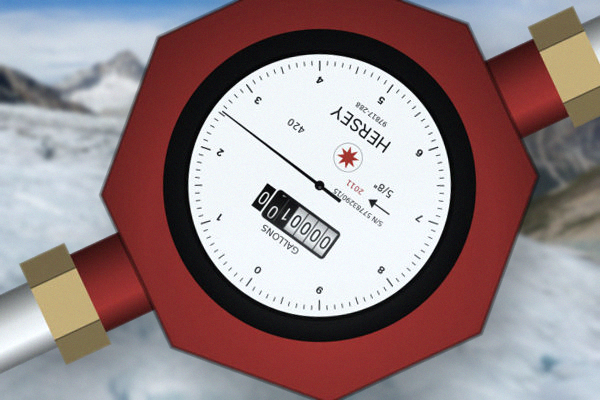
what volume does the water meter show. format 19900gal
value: 102.5gal
